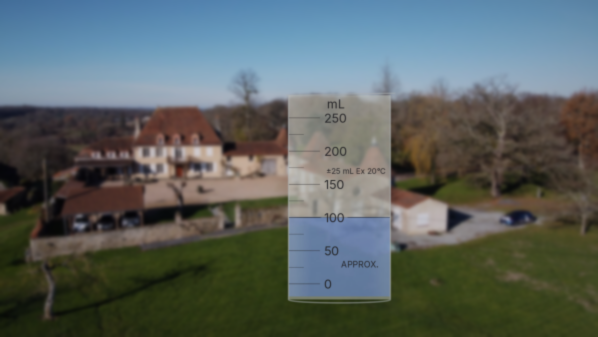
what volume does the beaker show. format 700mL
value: 100mL
